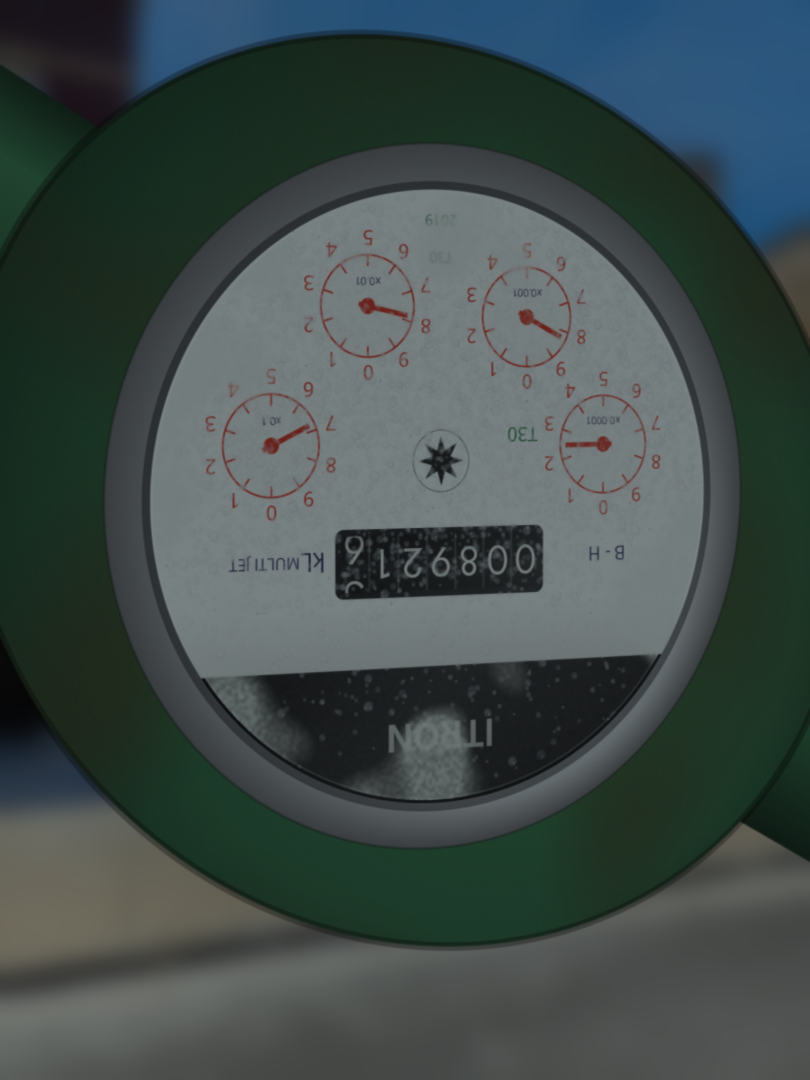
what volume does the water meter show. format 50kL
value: 89215.6782kL
